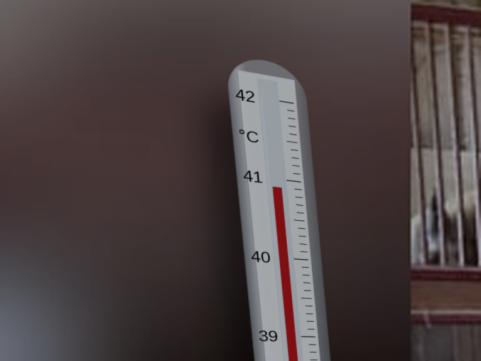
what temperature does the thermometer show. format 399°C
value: 40.9°C
